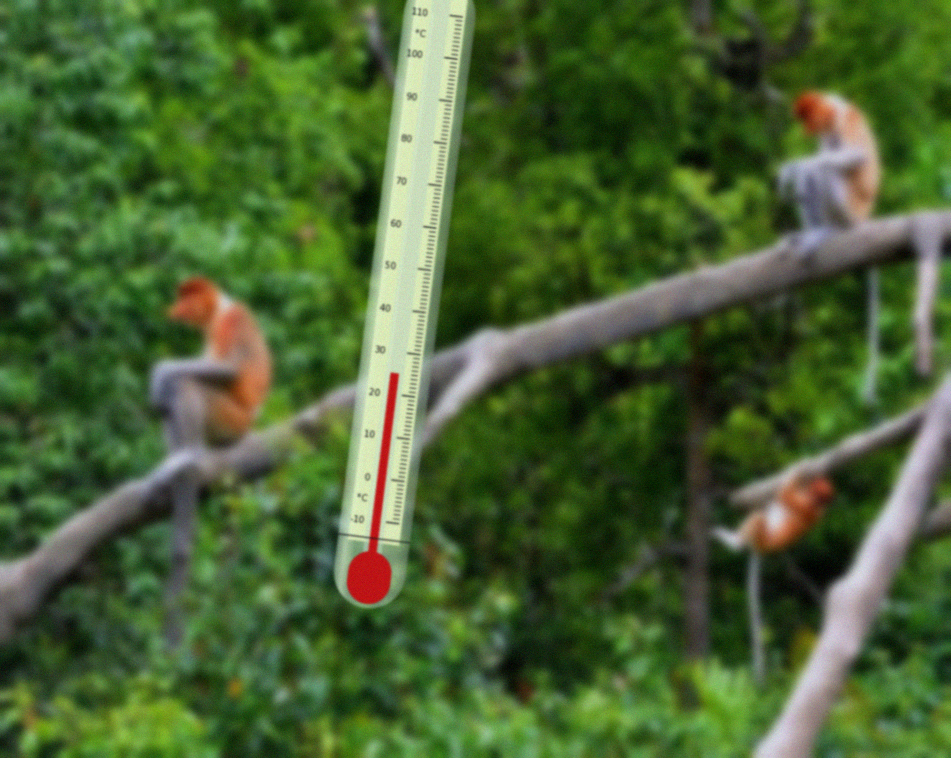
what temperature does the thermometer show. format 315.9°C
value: 25°C
